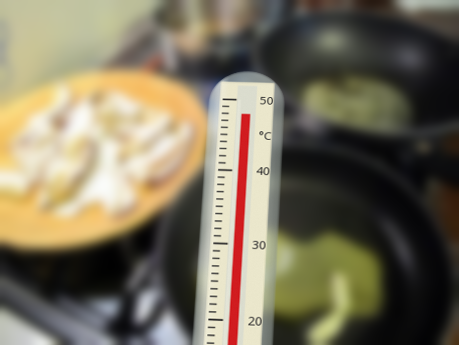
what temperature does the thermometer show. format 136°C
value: 48°C
